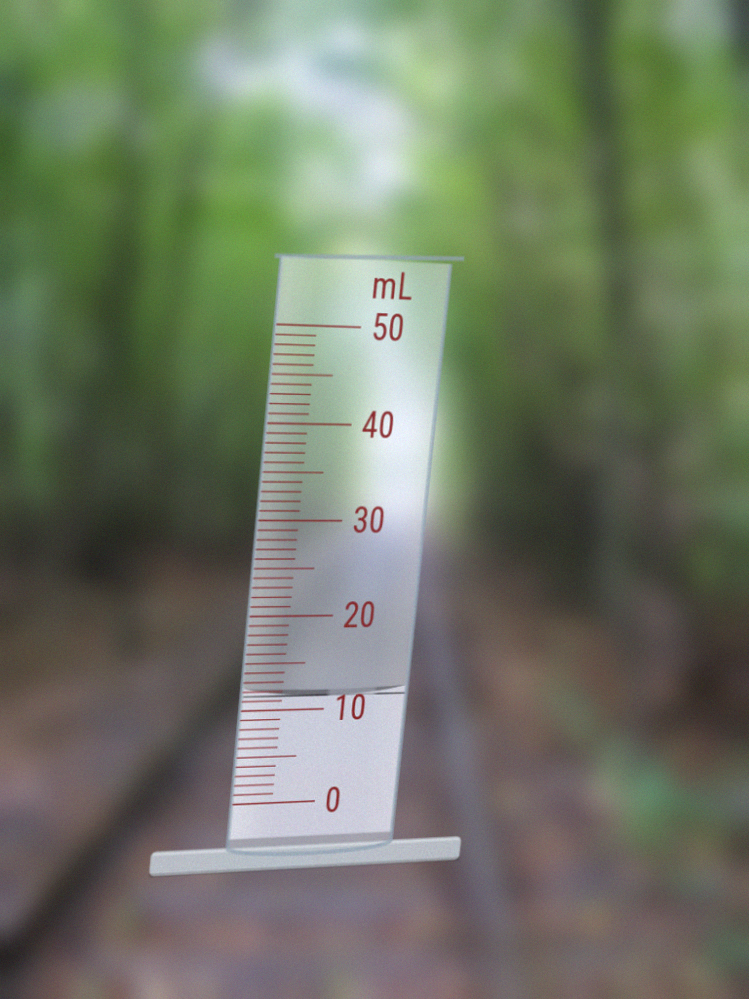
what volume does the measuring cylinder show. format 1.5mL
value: 11.5mL
